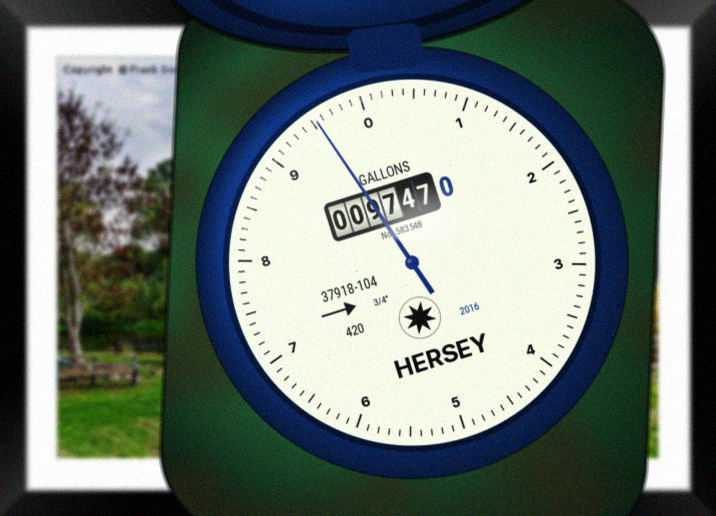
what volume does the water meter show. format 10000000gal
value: 97469.5gal
